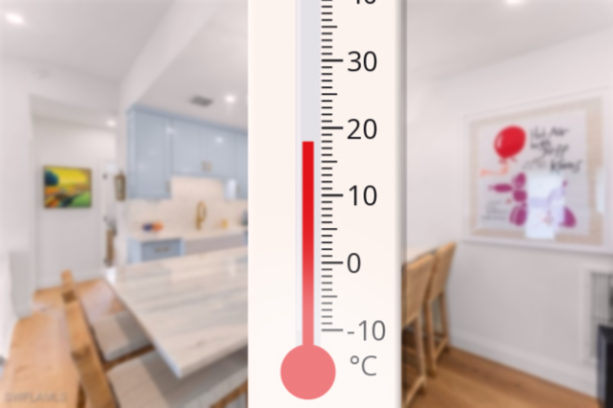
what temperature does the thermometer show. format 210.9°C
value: 18°C
